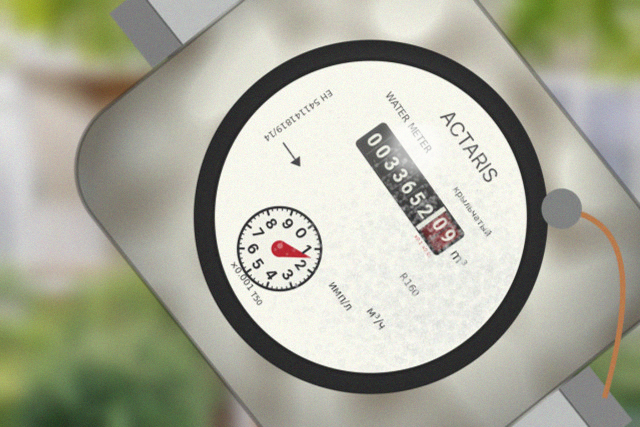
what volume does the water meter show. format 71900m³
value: 33652.091m³
